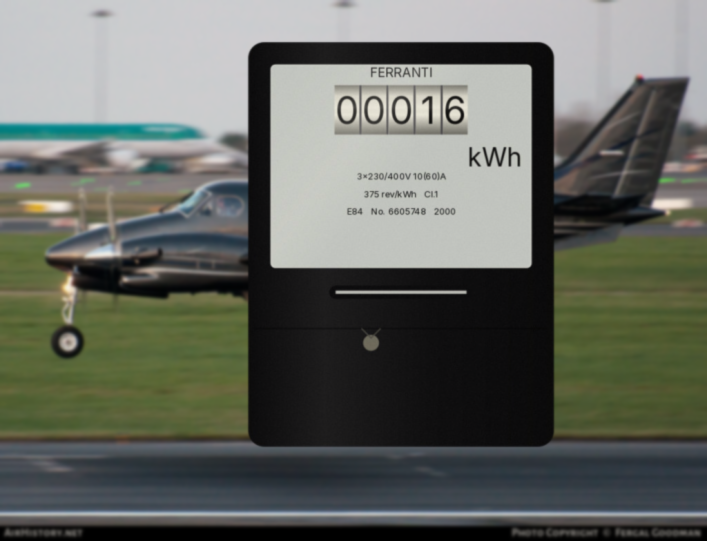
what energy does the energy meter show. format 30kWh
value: 16kWh
